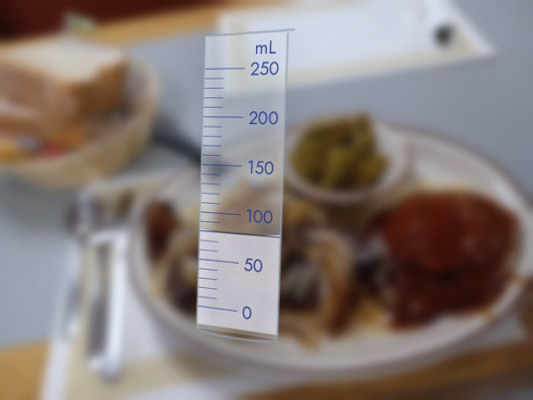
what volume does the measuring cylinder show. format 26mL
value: 80mL
